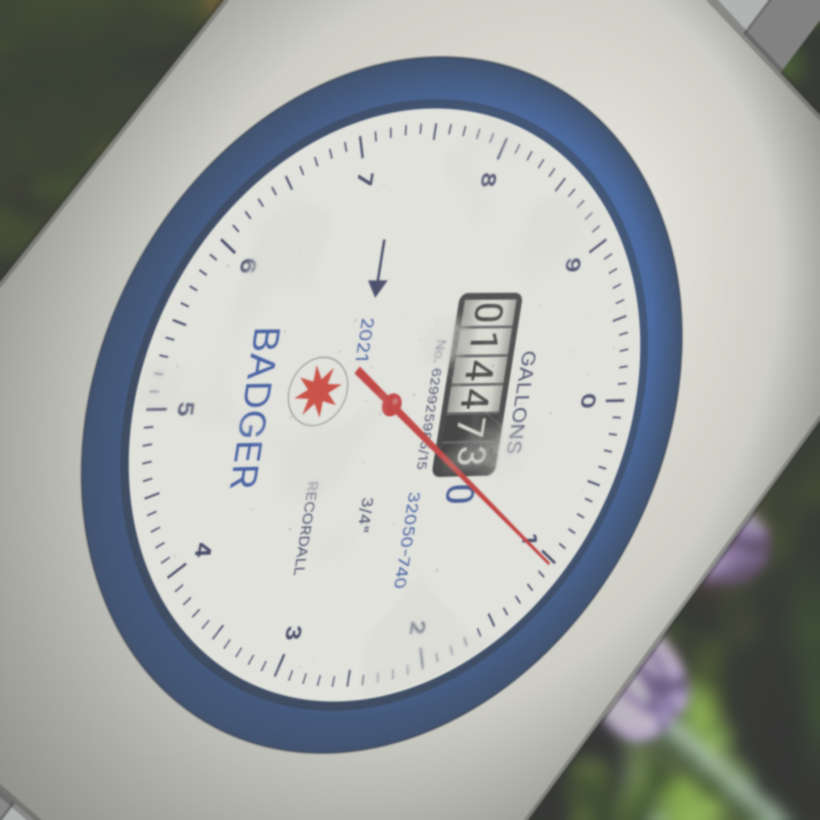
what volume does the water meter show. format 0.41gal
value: 144731.0gal
